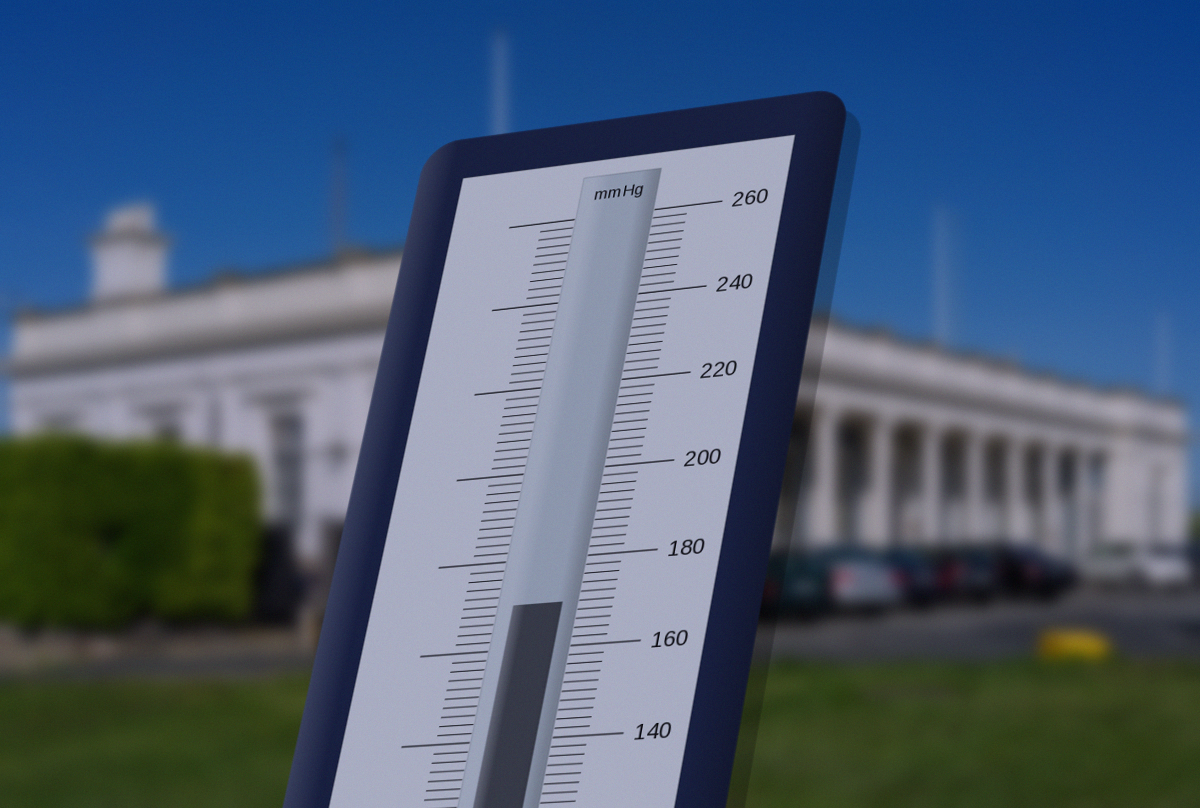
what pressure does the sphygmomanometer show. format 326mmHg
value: 170mmHg
